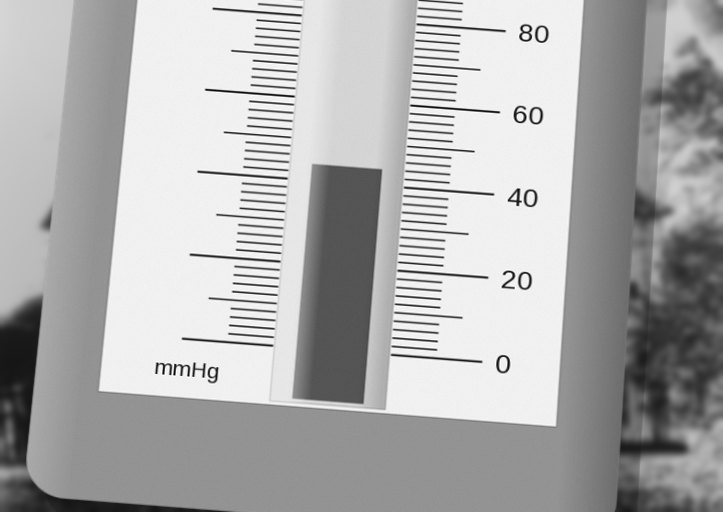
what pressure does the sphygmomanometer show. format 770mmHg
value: 44mmHg
